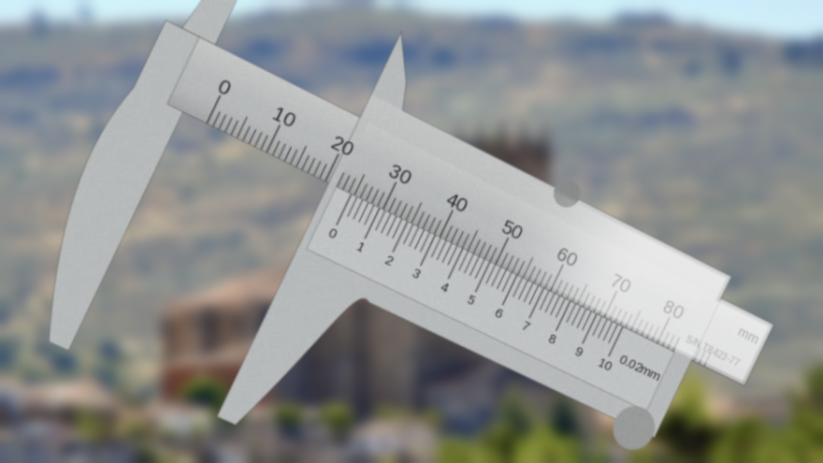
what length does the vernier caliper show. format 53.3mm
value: 24.5mm
